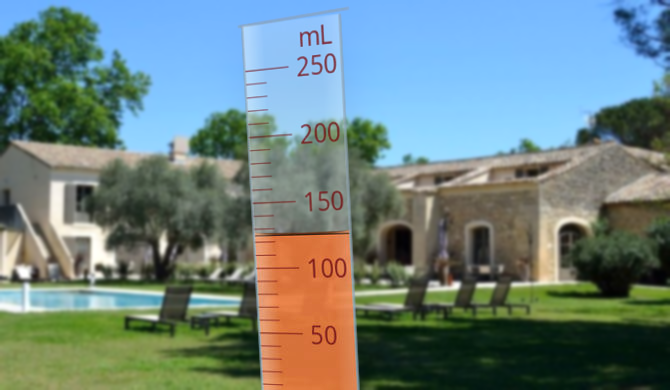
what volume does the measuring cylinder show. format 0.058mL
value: 125mL
